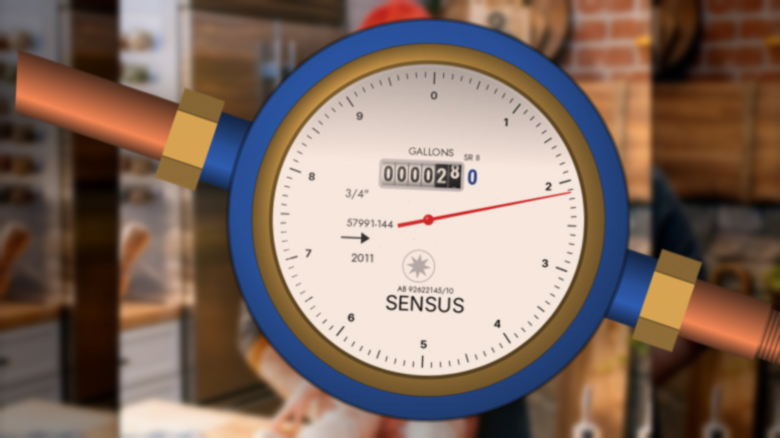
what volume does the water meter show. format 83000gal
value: 282.1gal
